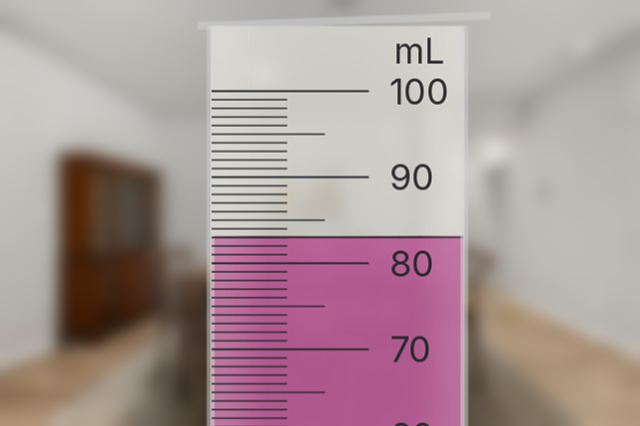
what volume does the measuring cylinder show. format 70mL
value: 83mL
